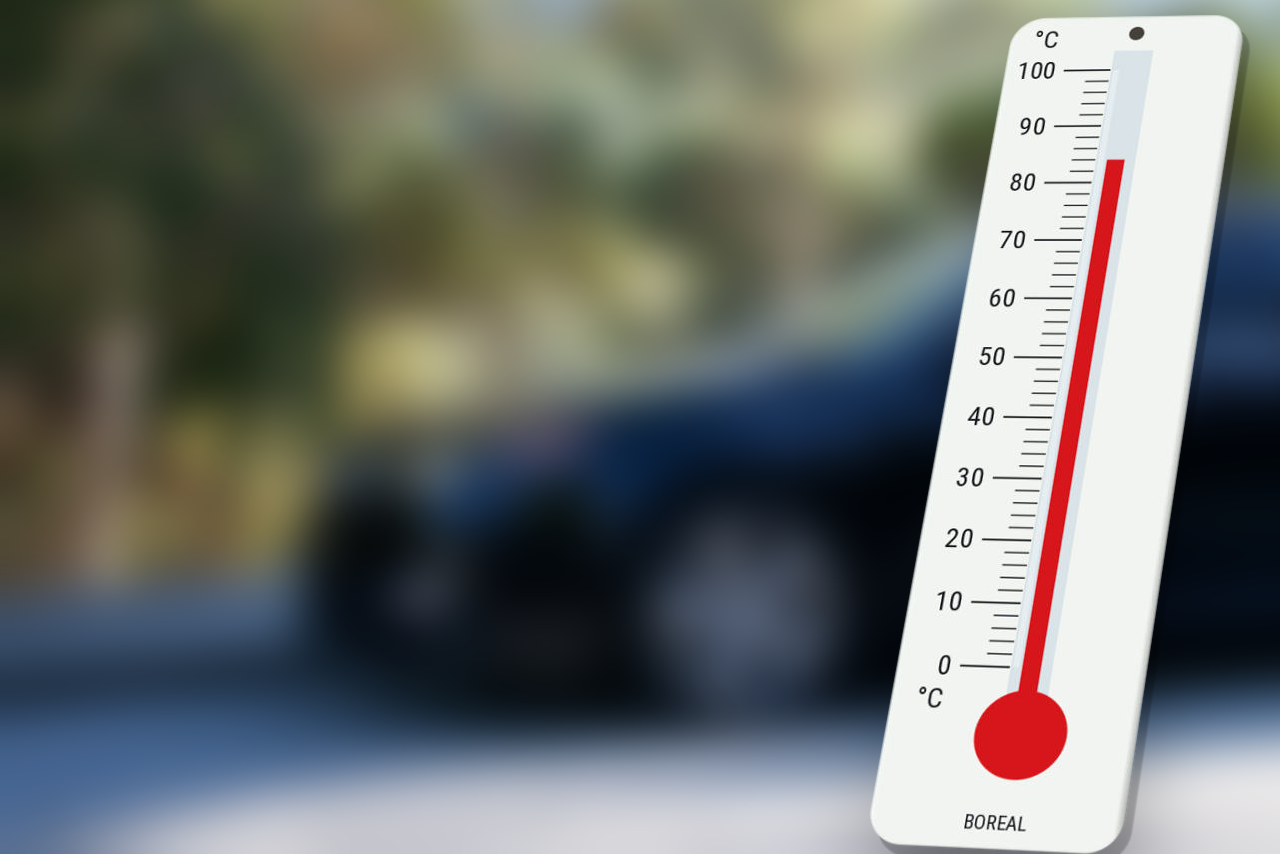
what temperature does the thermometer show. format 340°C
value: 84°C
